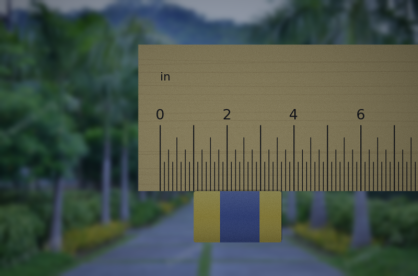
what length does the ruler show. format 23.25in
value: 2.625in
